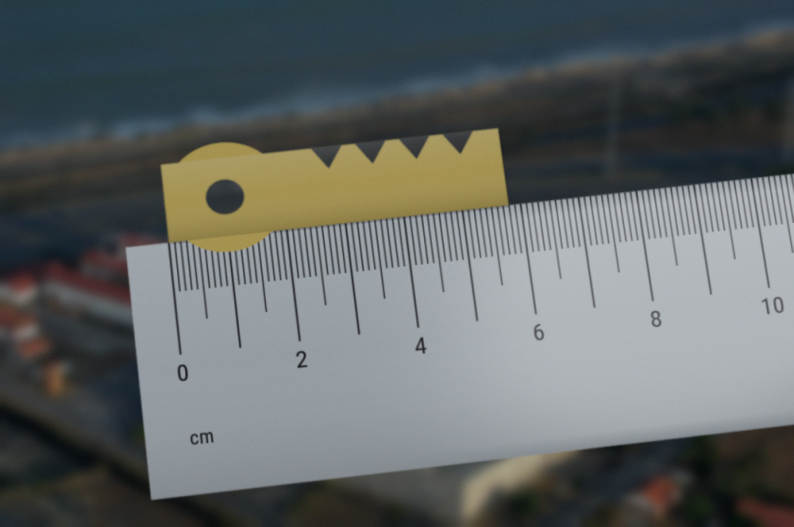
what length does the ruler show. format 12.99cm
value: 5.8cm
